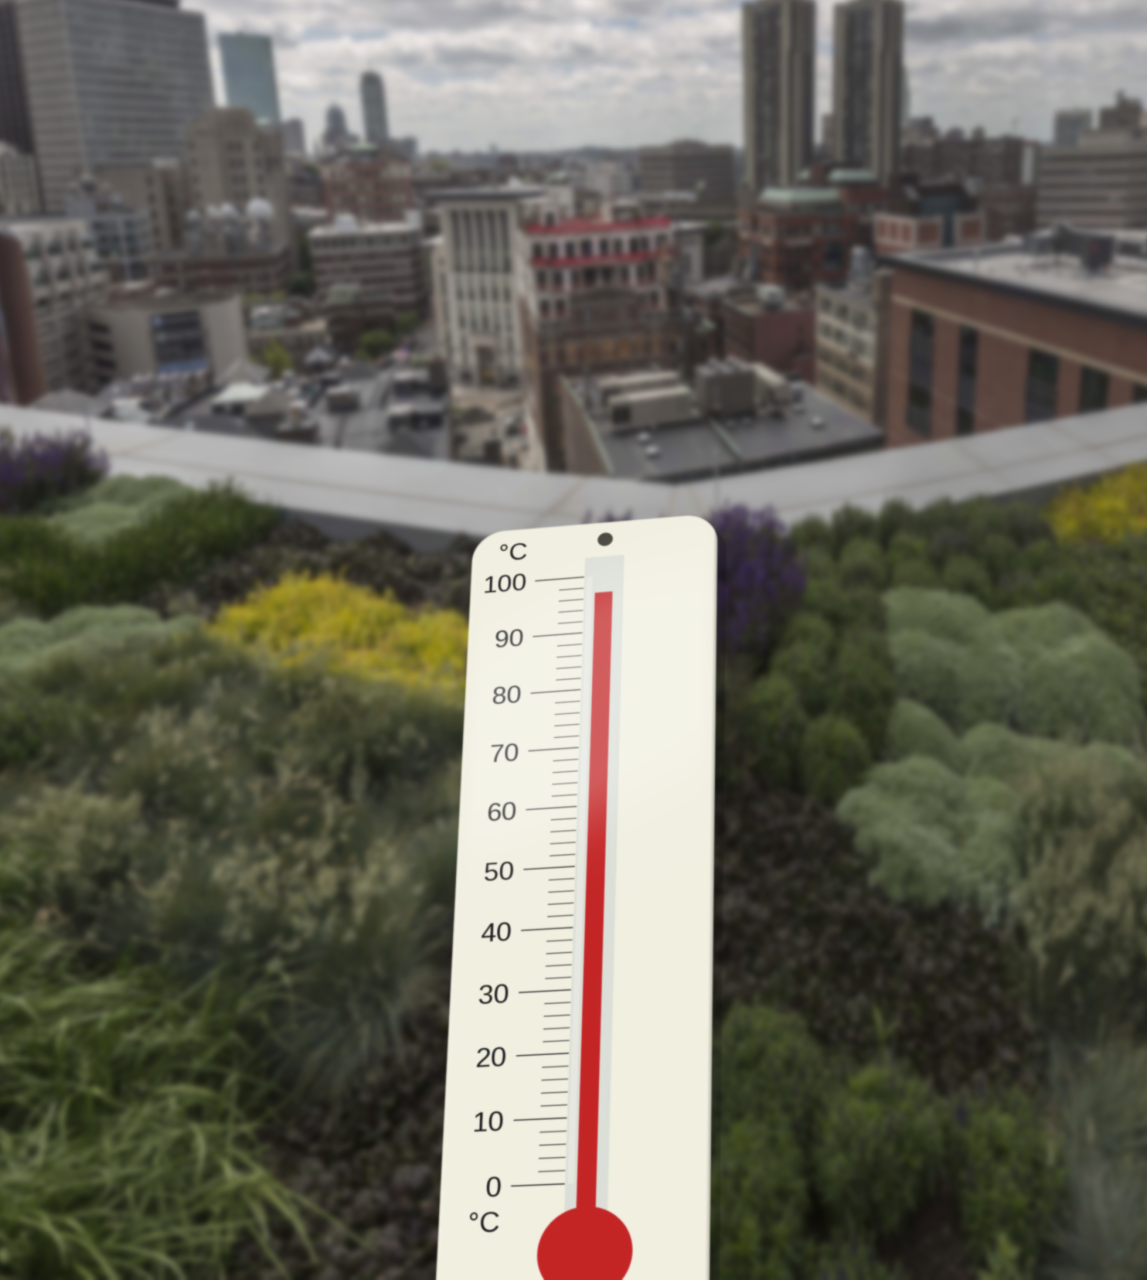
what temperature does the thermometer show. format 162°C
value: 97°C
